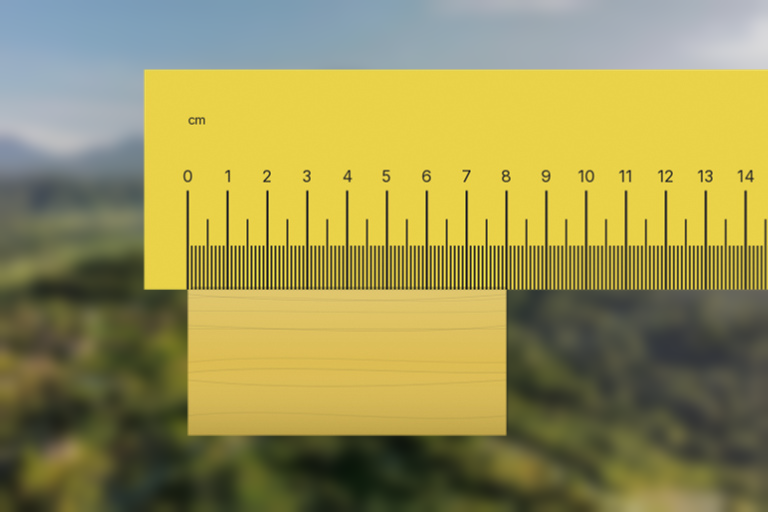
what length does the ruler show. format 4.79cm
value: 8cm
